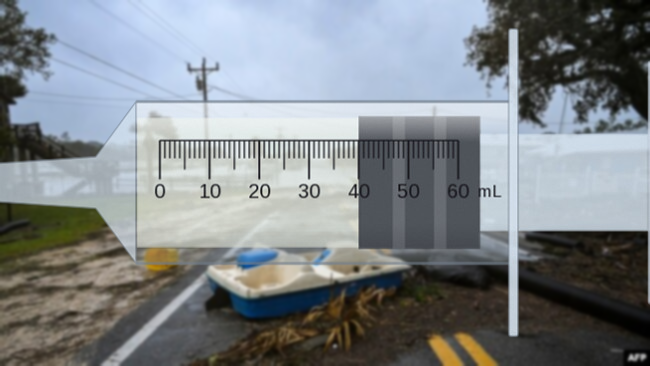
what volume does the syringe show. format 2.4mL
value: 40mL
